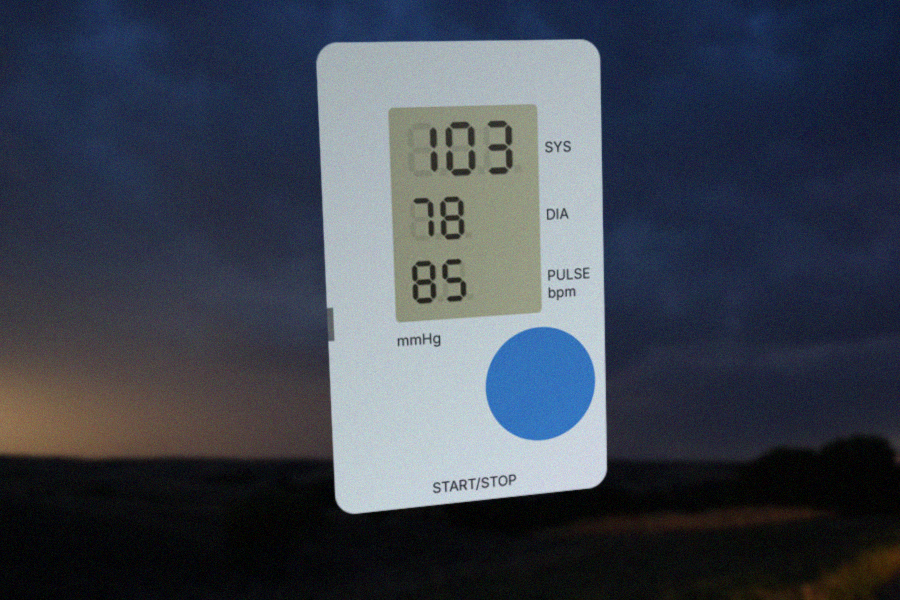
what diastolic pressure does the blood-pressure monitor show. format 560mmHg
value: 78mmHg
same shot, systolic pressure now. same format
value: 103mmHg
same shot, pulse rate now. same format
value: 85bpm
